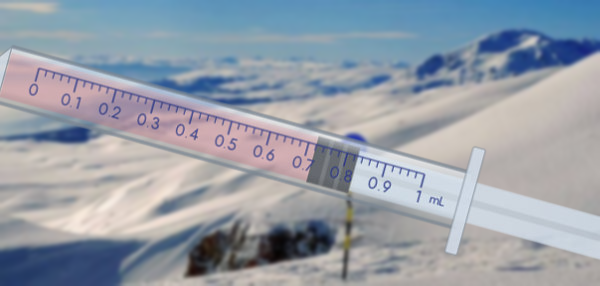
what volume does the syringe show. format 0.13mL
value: 0.72mL
